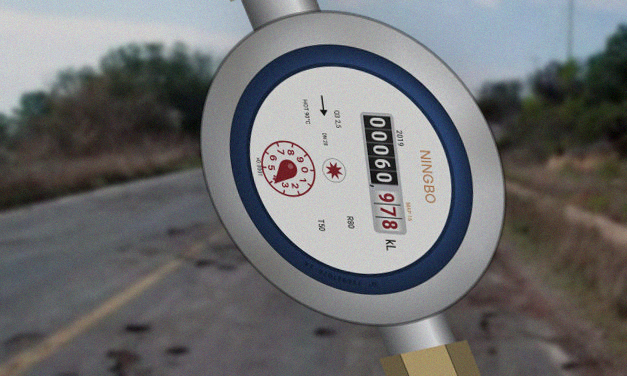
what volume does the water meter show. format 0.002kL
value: 60.9783kL
